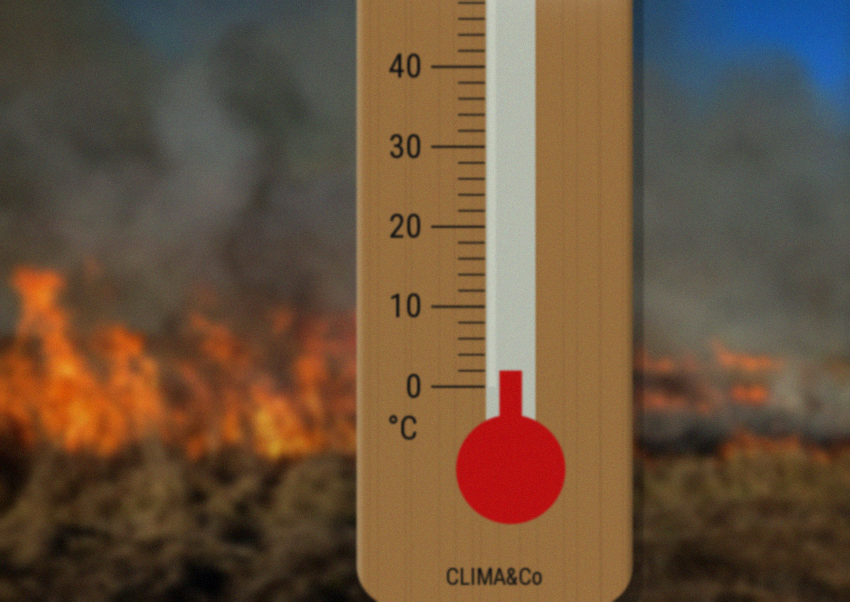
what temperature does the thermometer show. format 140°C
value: 2°C
